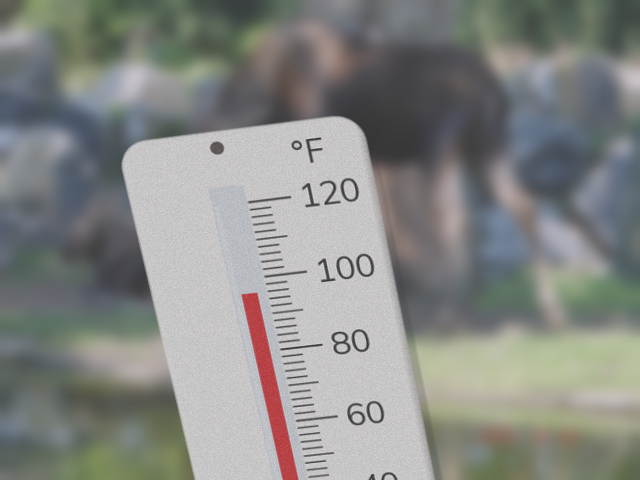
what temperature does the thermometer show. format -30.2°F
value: 96°F
